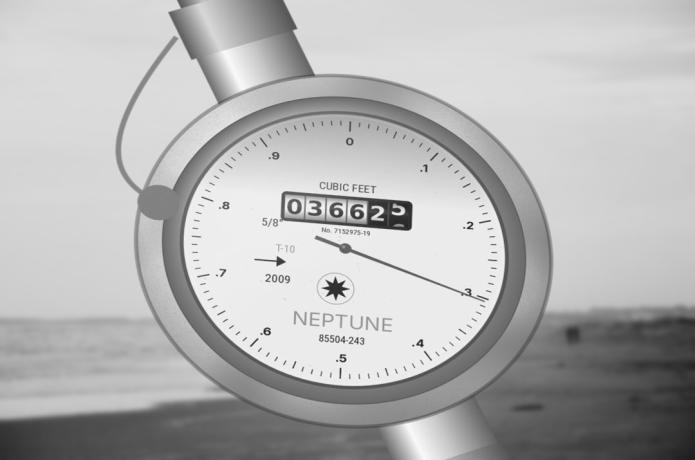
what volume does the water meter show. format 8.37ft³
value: 36625.30ft³
